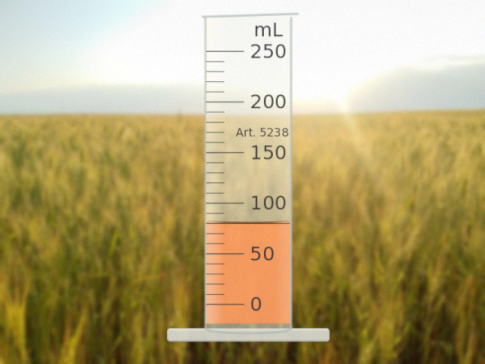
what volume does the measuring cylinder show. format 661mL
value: 80mL
